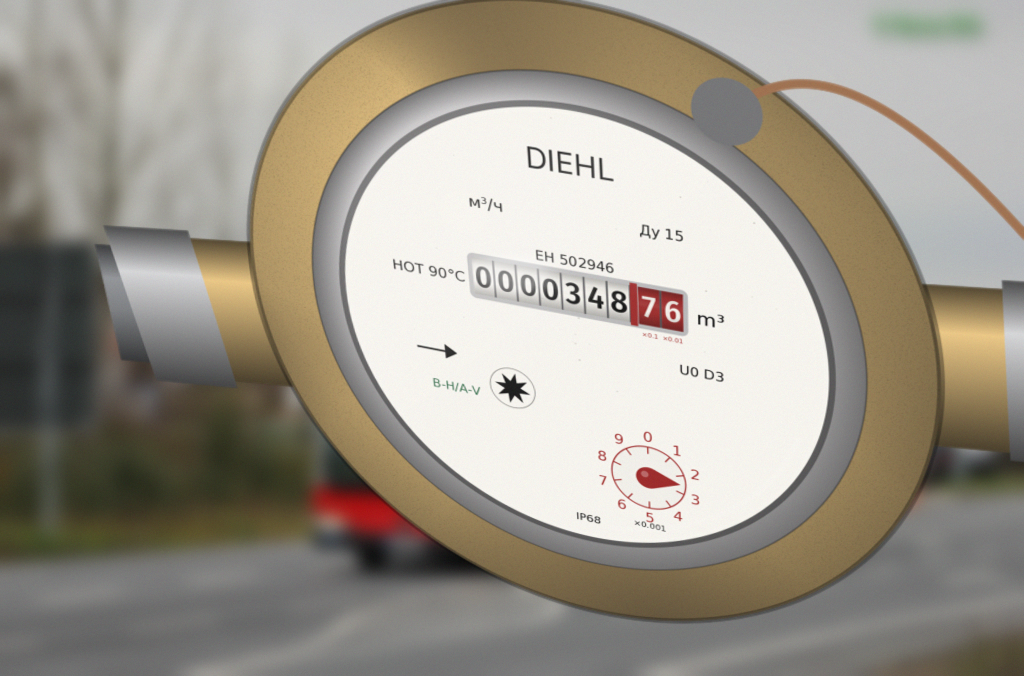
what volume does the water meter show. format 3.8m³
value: 348.762m³
